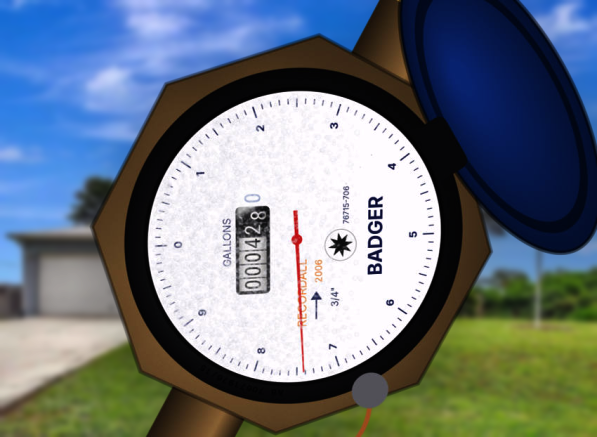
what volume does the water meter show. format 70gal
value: 4277.4gal
